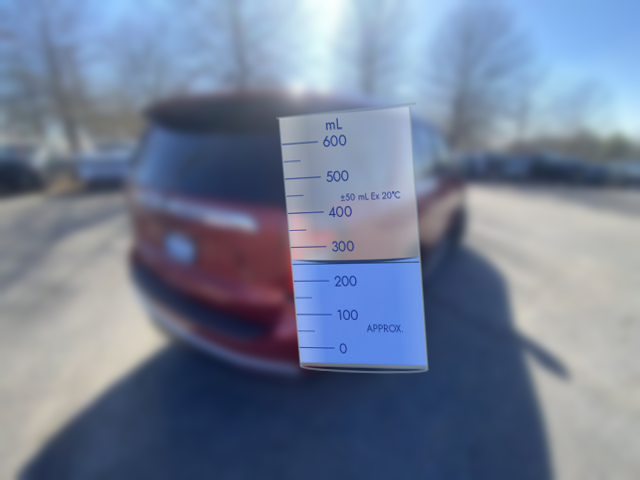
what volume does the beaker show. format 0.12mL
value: 250mL
